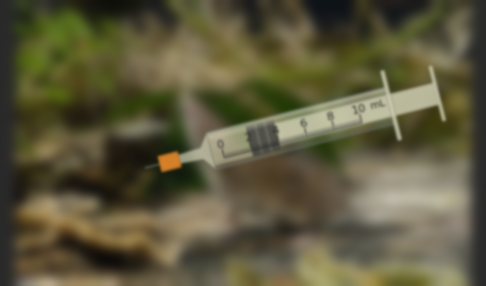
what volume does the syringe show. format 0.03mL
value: 2mL
